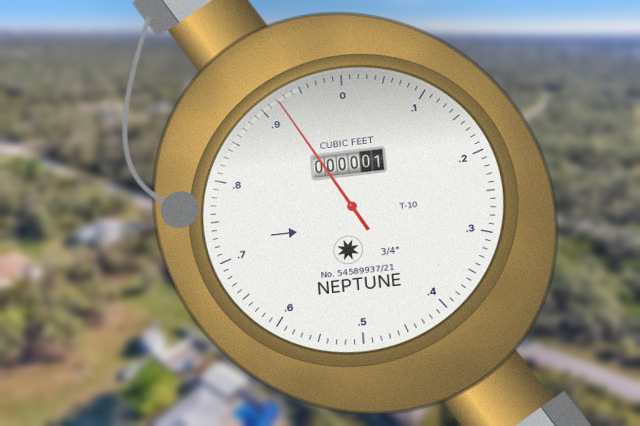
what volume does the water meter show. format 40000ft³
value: 0.92ft³
